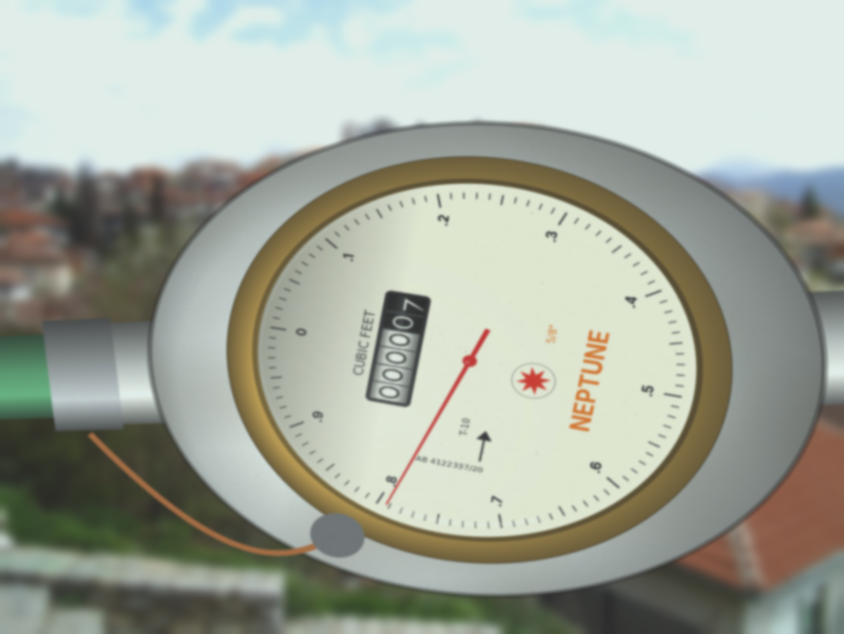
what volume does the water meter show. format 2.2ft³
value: 6.79ft³
